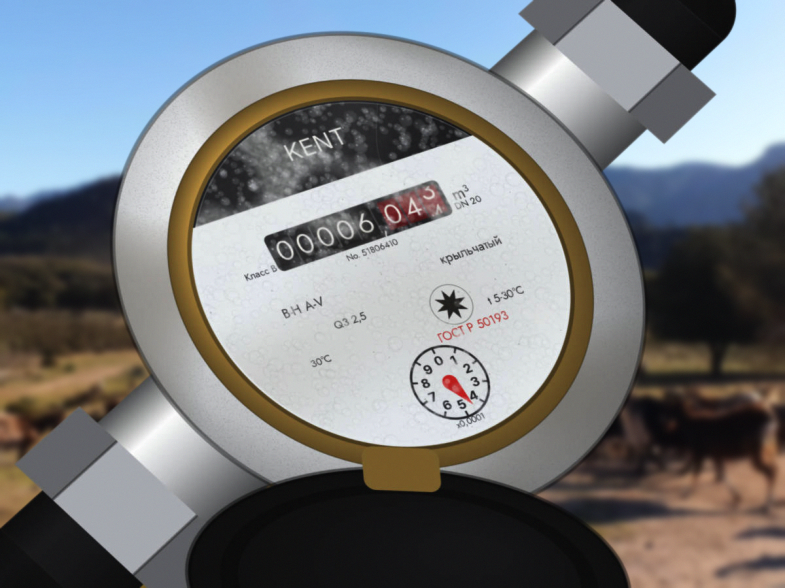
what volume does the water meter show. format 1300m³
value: 6.0434m³
